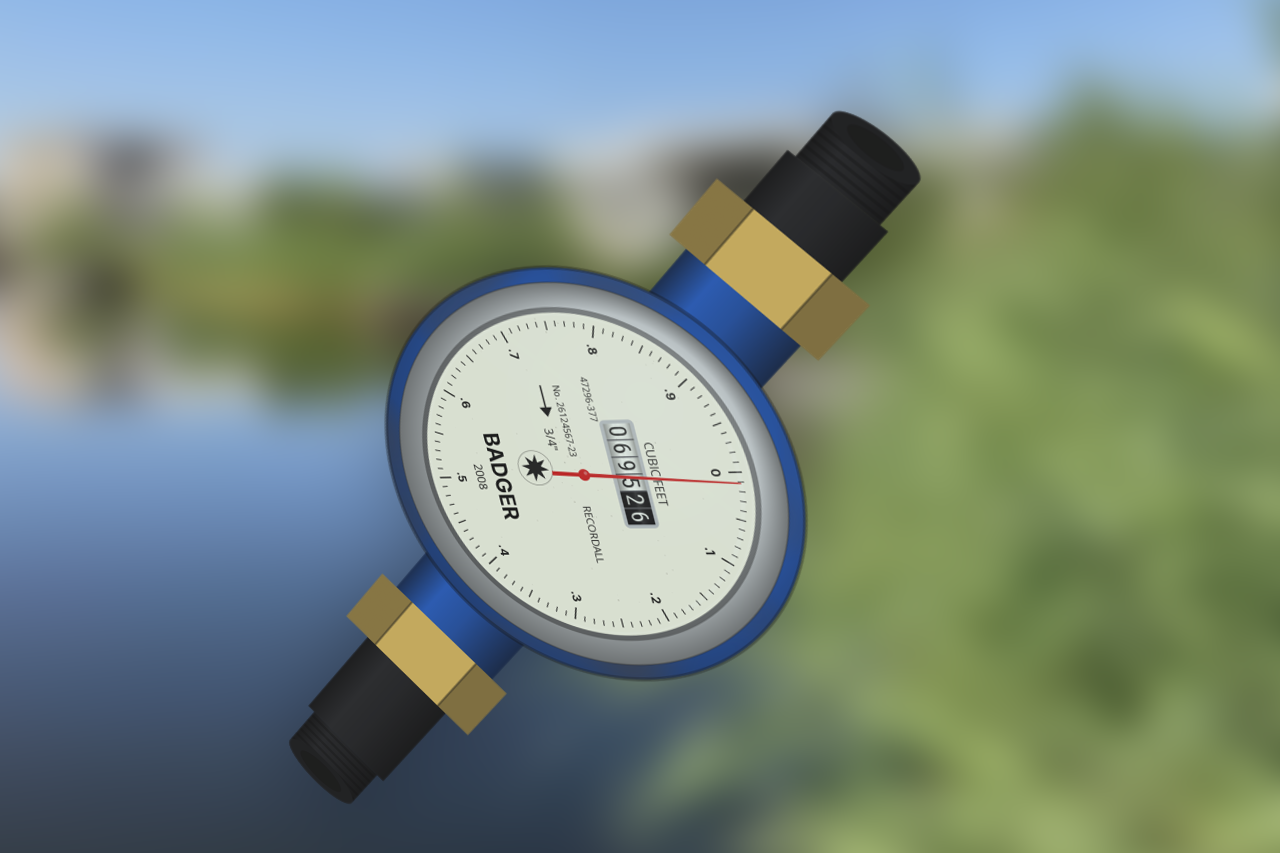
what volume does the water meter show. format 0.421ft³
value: 69526.01ft³
